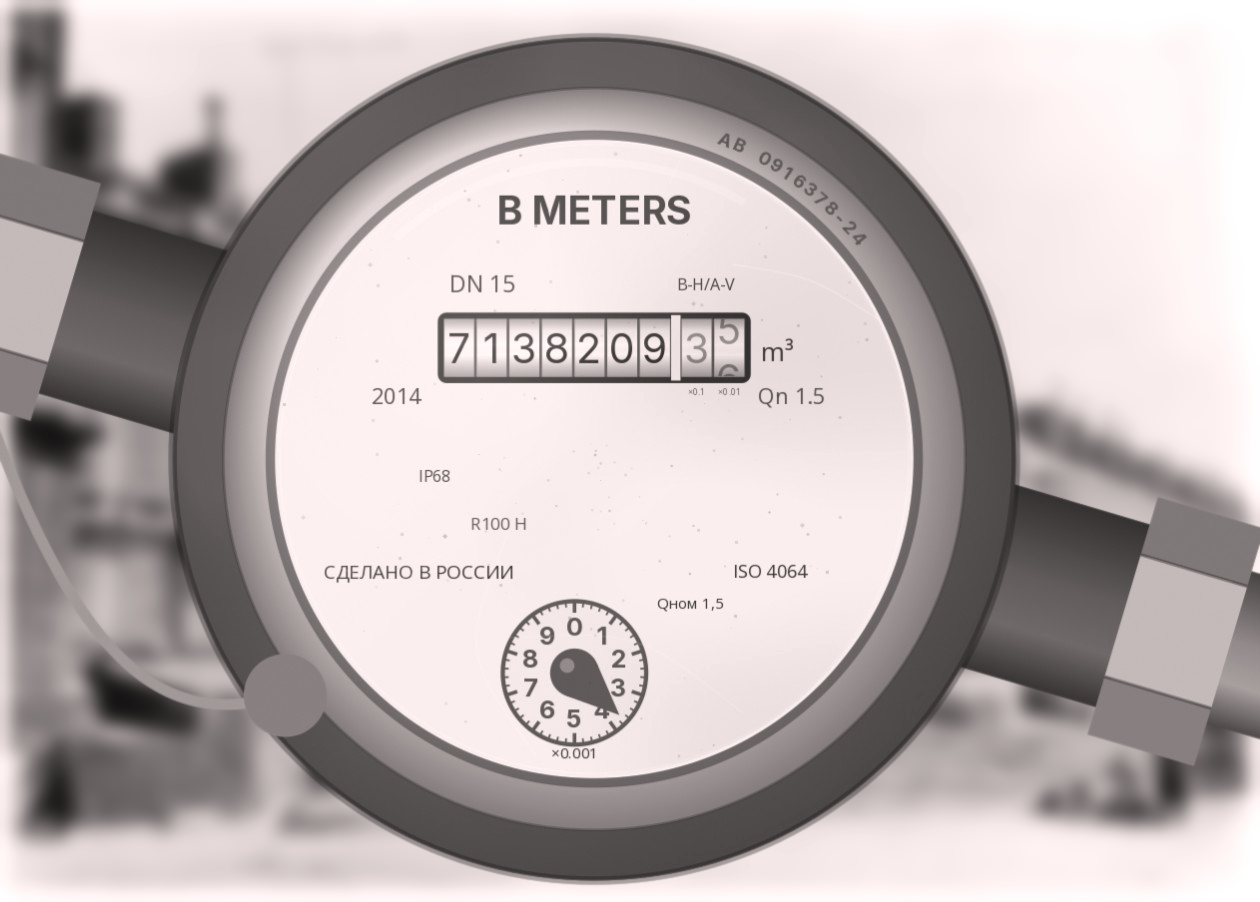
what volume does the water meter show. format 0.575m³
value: 7138209.353m³
